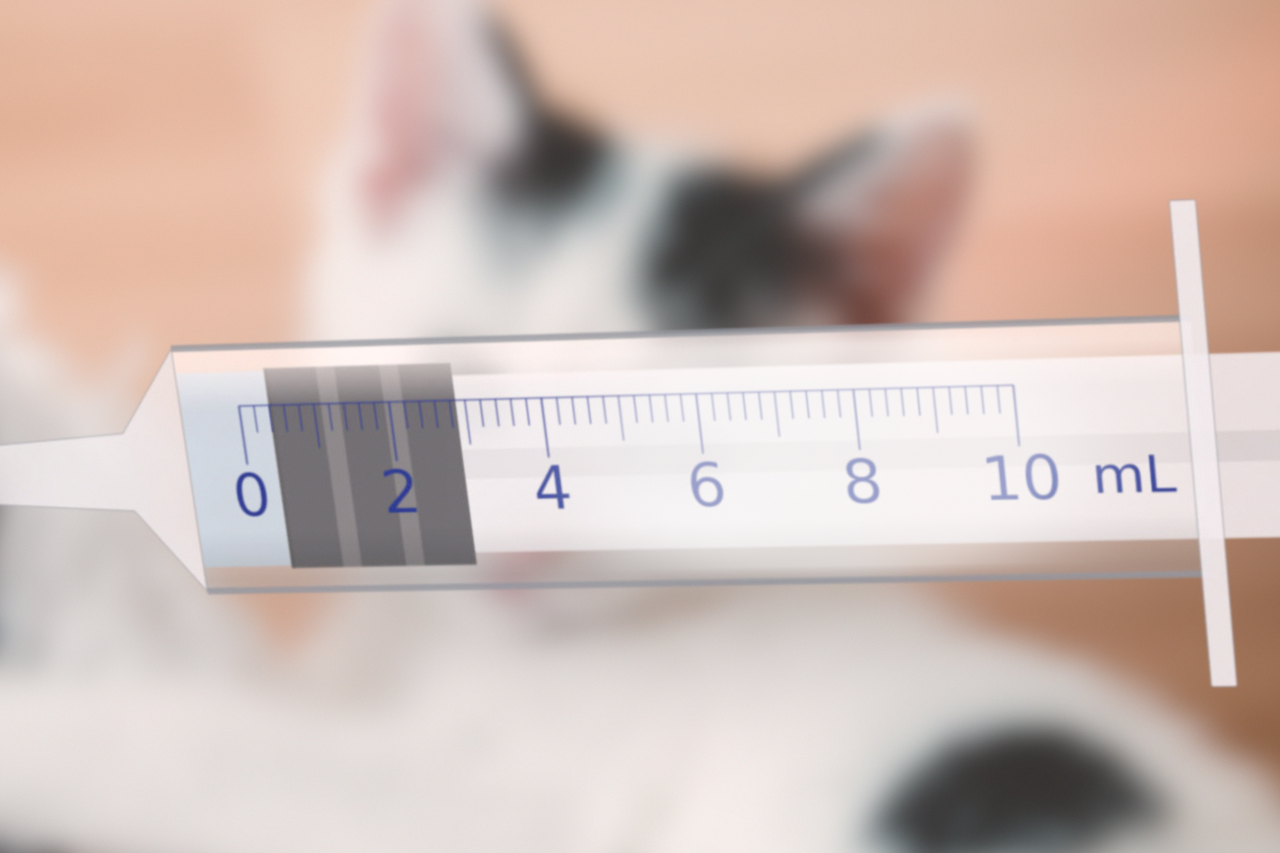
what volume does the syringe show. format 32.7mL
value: 0.4mL
